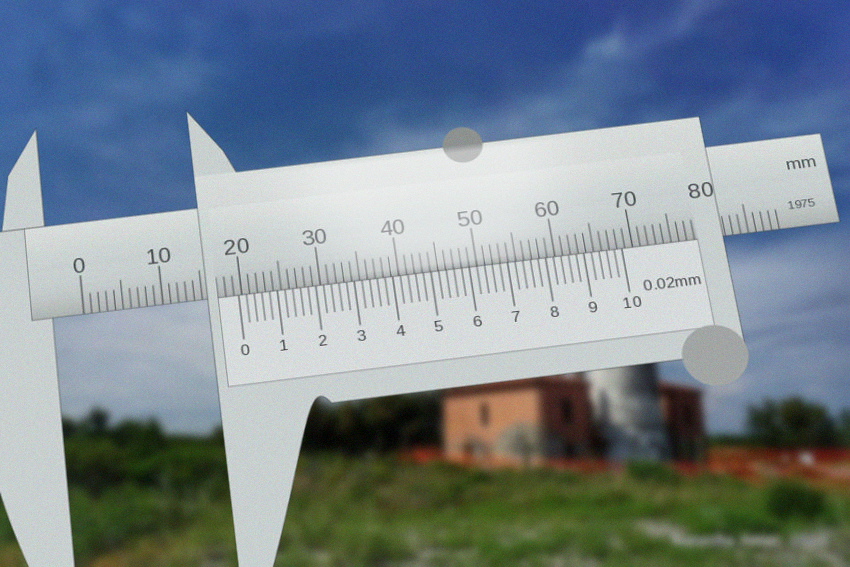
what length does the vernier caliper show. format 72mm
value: 19.6mm
